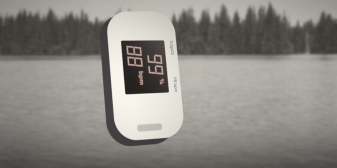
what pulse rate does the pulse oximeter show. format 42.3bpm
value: 88bpm
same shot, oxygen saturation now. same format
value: 99%
